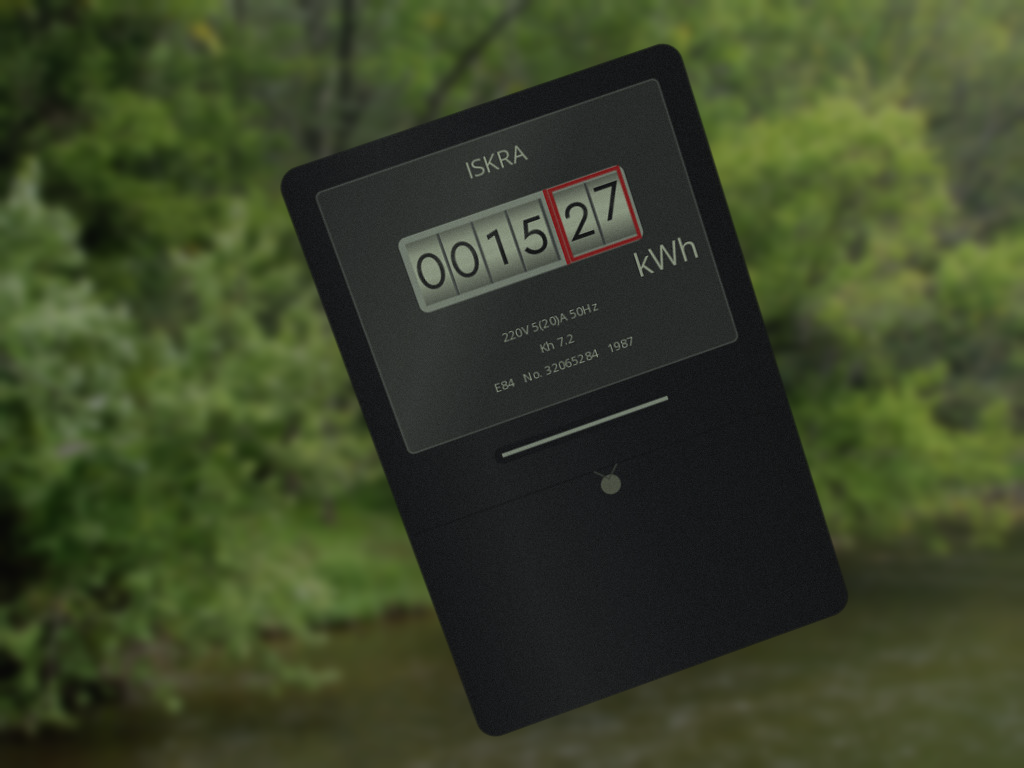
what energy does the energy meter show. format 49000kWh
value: 15.27kWh
